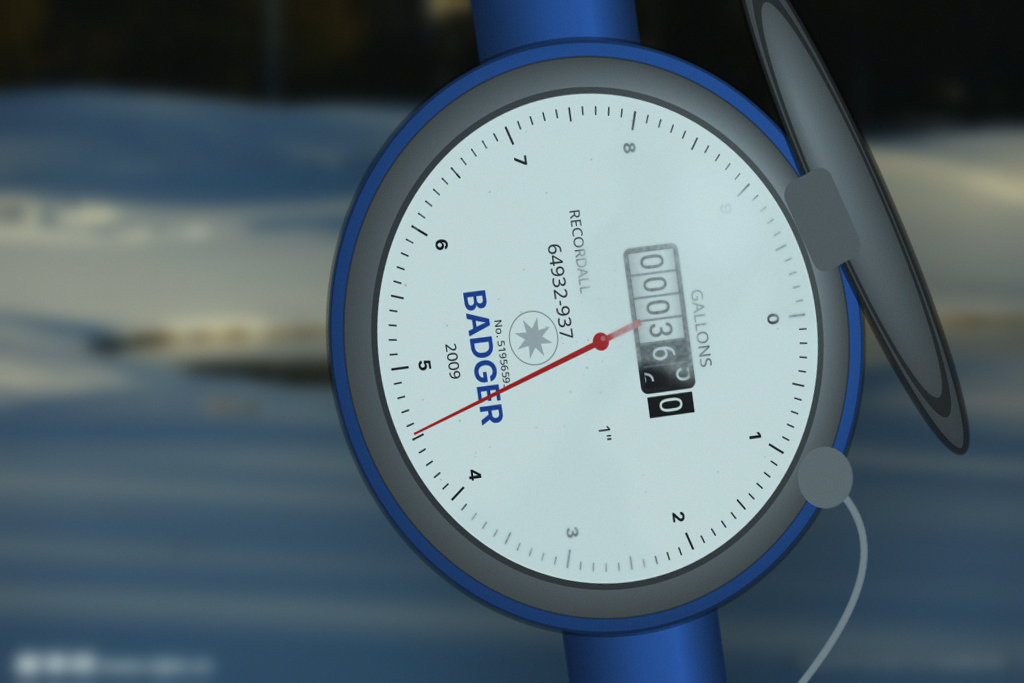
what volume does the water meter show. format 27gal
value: 3654.5gal
